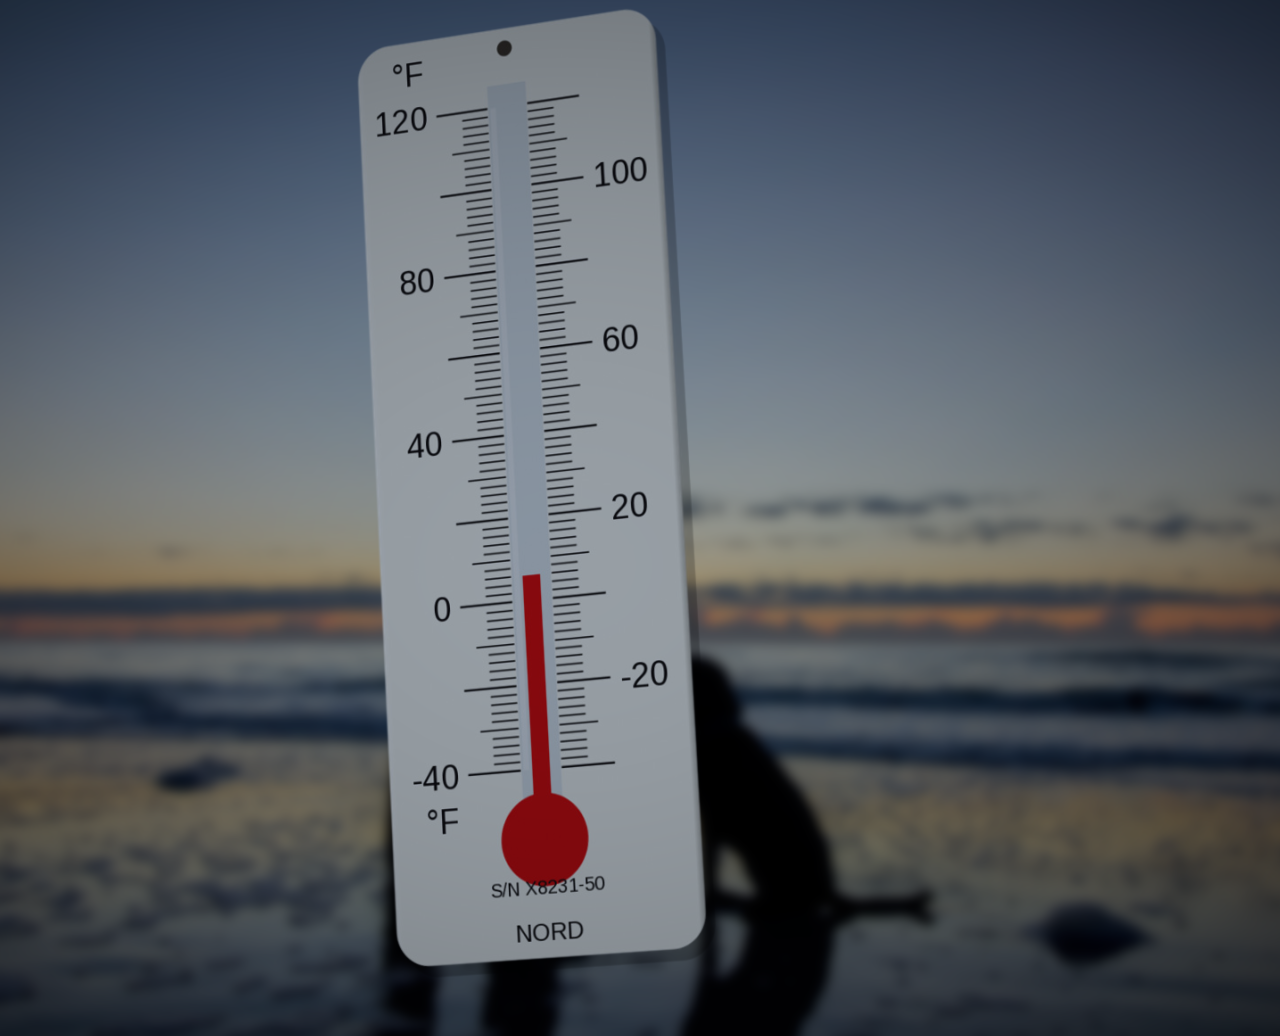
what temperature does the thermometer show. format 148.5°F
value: 6°F
